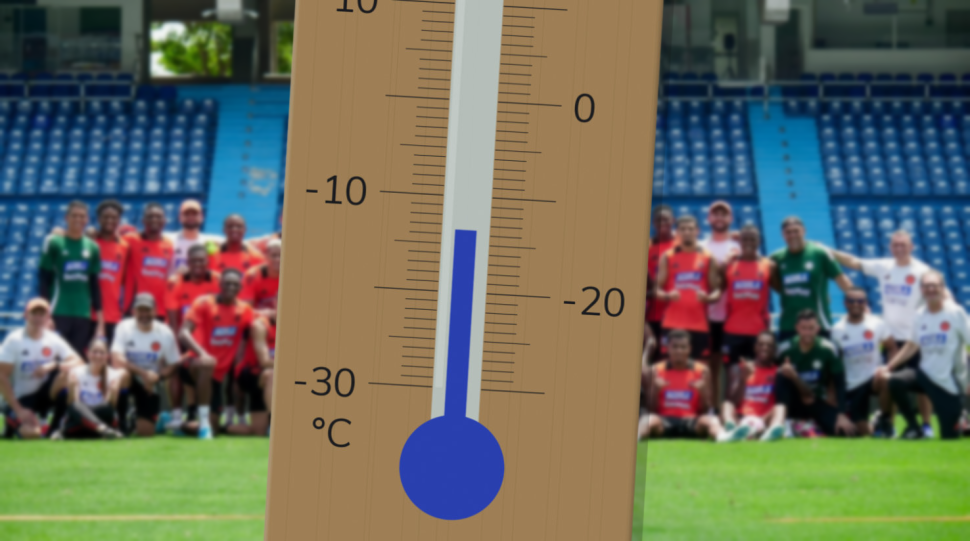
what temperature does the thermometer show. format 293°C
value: -13.5°C
